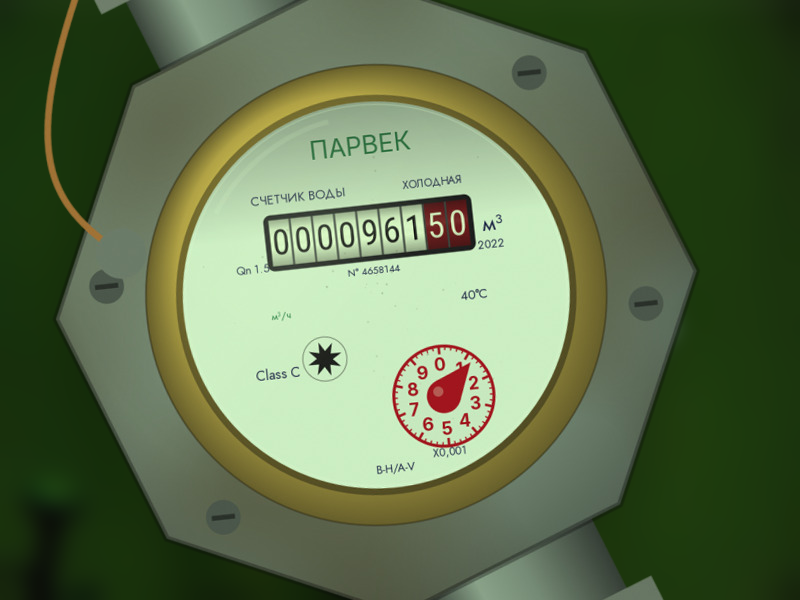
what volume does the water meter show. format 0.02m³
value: 961.501m³
